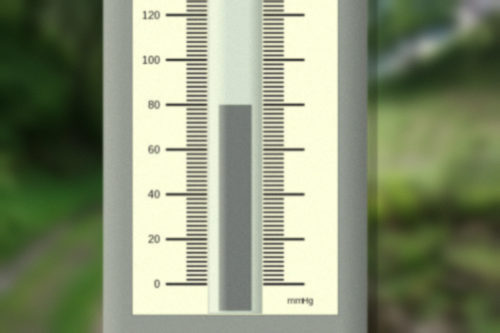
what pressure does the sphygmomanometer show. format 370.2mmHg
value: 80mmHg
